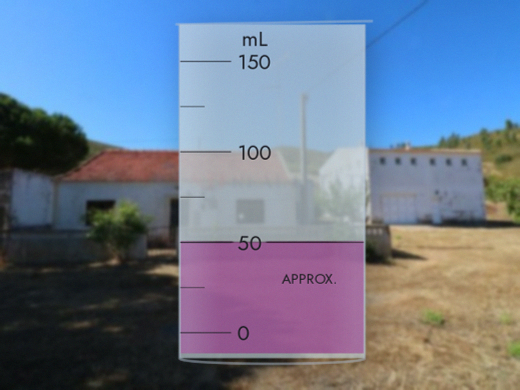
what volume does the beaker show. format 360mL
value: 50mL
